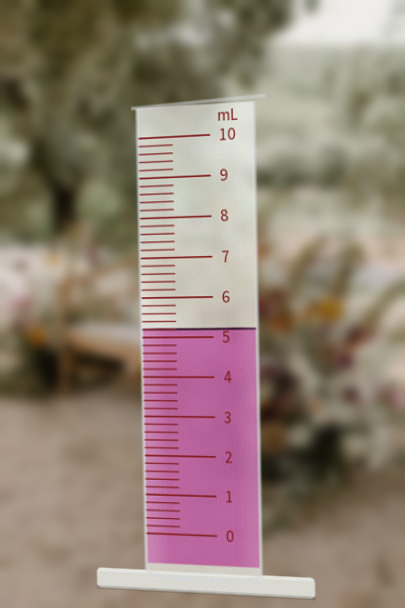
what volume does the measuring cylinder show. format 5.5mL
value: 5.2mL
